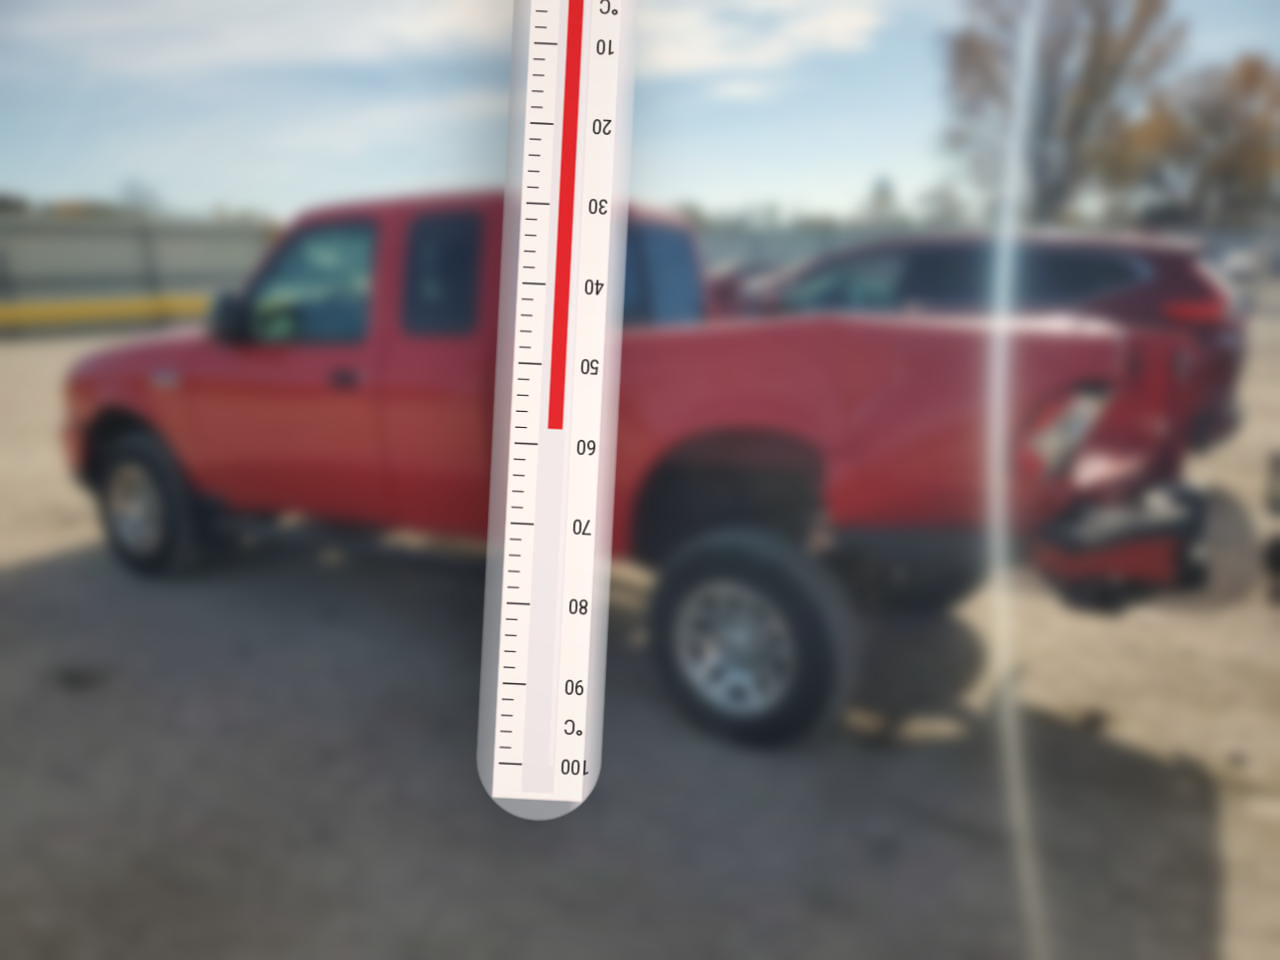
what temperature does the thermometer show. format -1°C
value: 58°C
